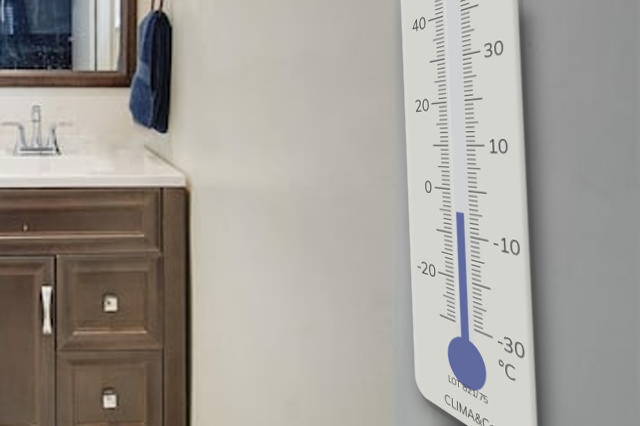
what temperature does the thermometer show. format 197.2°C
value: -5°C
